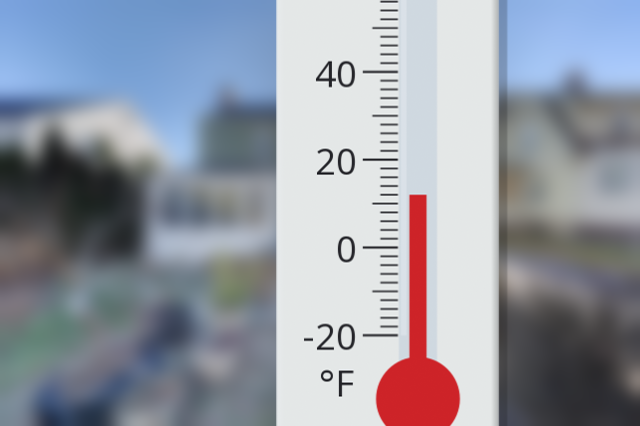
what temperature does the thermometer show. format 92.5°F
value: 12°F
